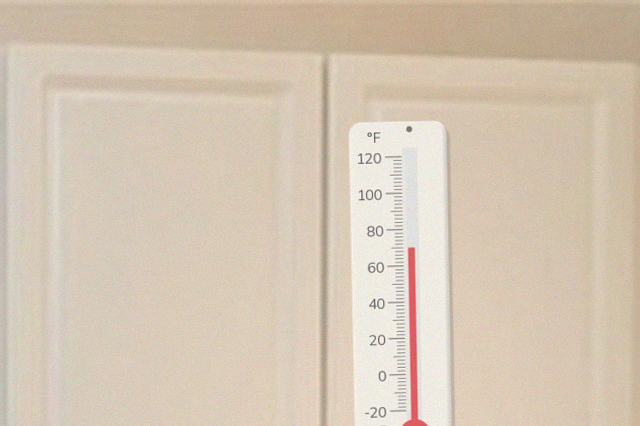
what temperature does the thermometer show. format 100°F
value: 70°F
